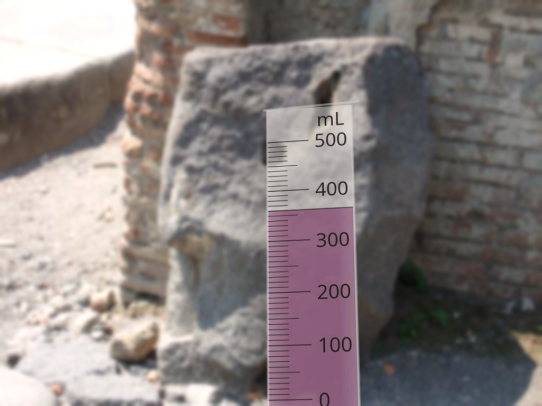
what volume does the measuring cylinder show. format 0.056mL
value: 360mL
